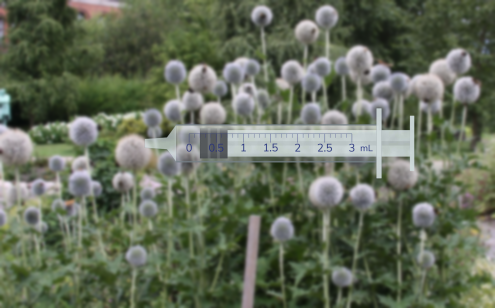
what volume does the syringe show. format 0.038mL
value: 0.2mL
